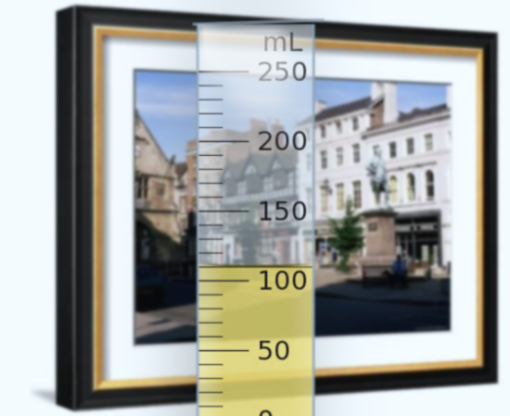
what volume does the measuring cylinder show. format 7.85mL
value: 110mL
